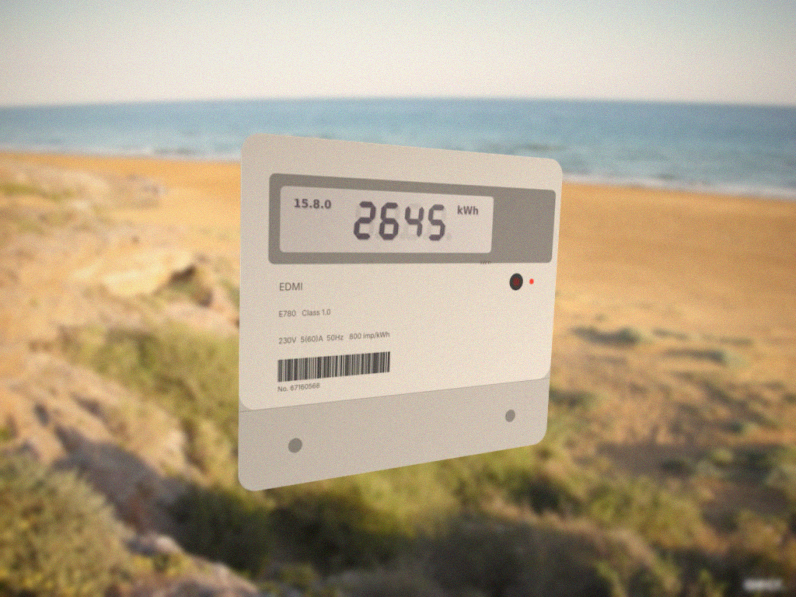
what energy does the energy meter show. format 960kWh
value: 2645kWh
